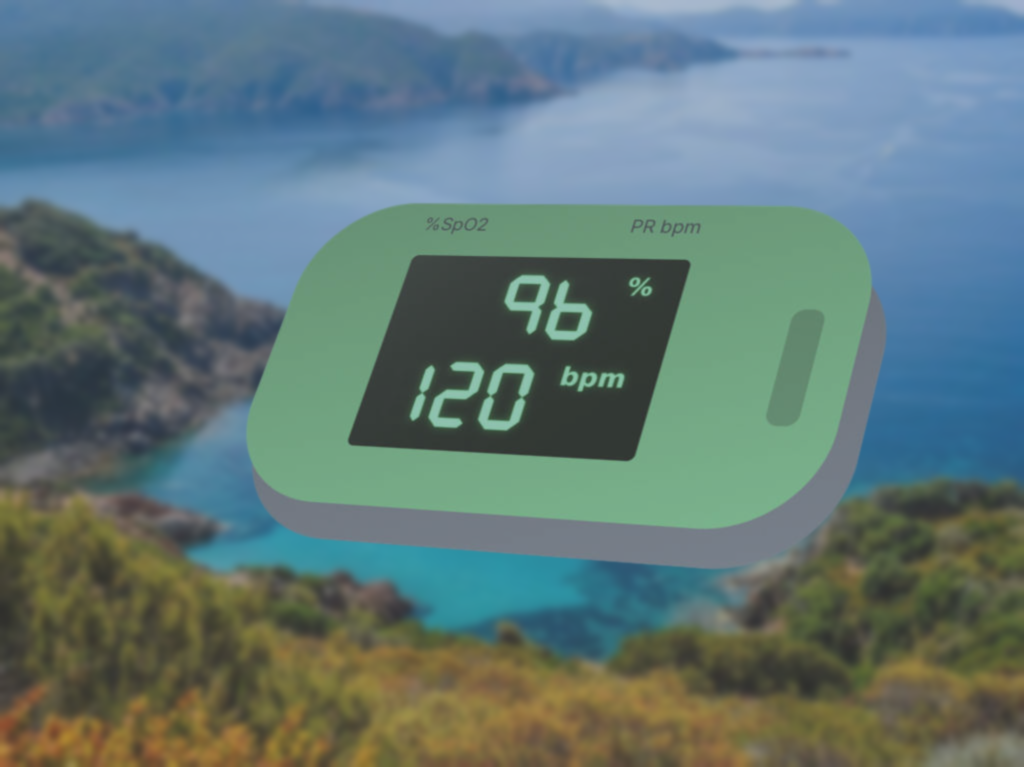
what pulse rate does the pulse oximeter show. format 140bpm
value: 120bpm
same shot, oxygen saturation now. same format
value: 96%
